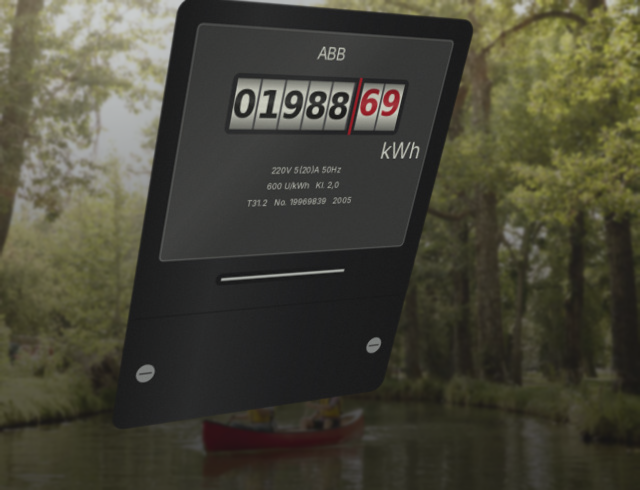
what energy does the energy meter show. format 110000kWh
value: 1988.69kWh
